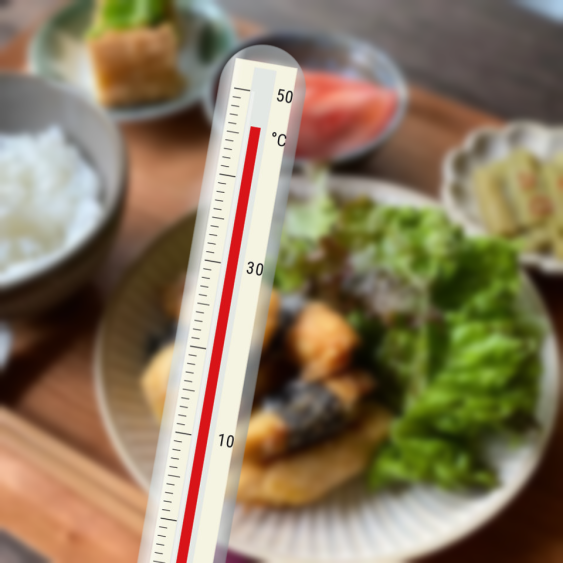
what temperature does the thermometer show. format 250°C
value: 46°C
